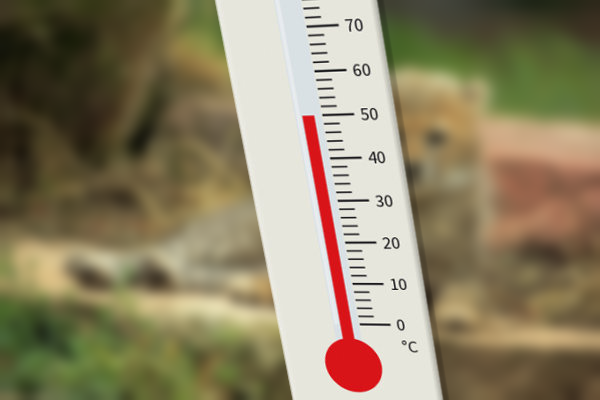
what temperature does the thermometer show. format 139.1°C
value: 50°C
